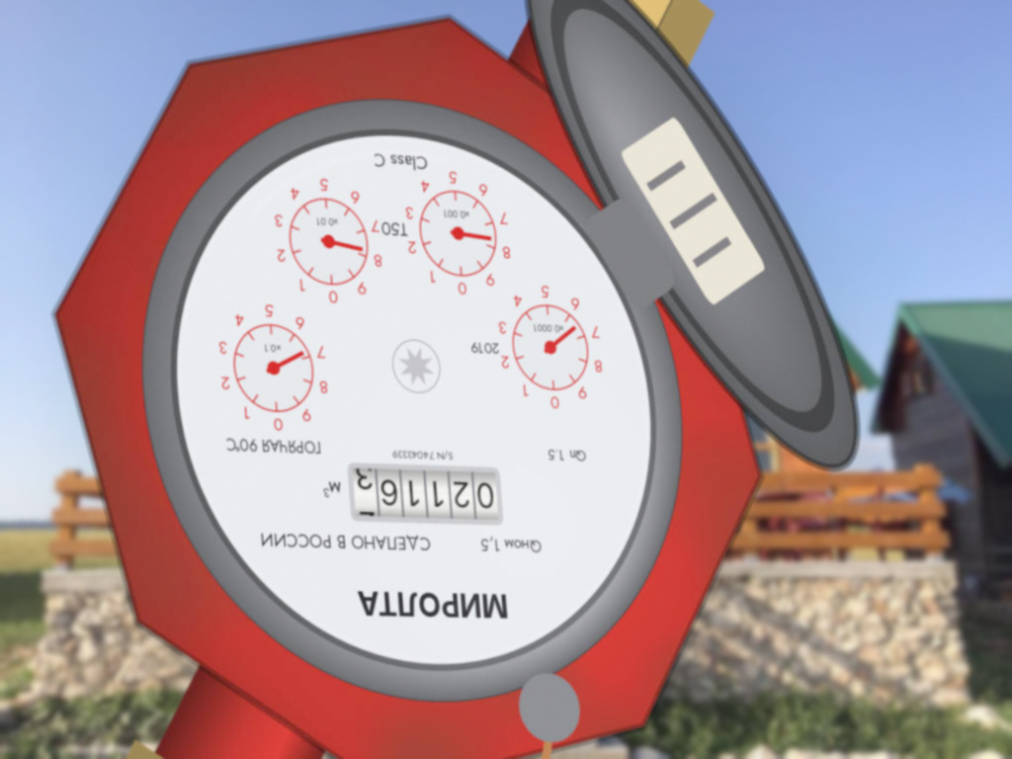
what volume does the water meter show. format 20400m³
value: 21162.6776m³
